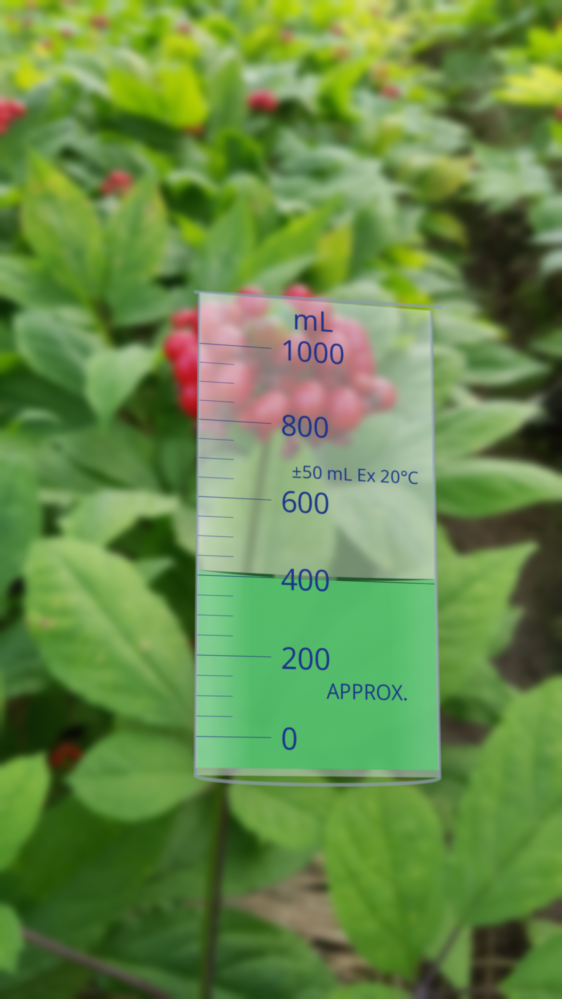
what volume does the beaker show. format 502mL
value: 400mL
